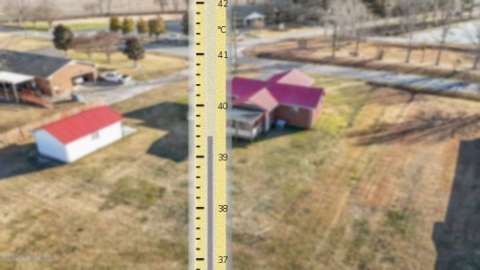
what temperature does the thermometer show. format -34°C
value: 39.4°C
